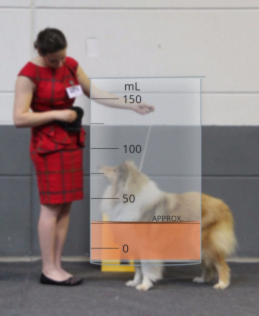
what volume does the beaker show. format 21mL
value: 25mL
